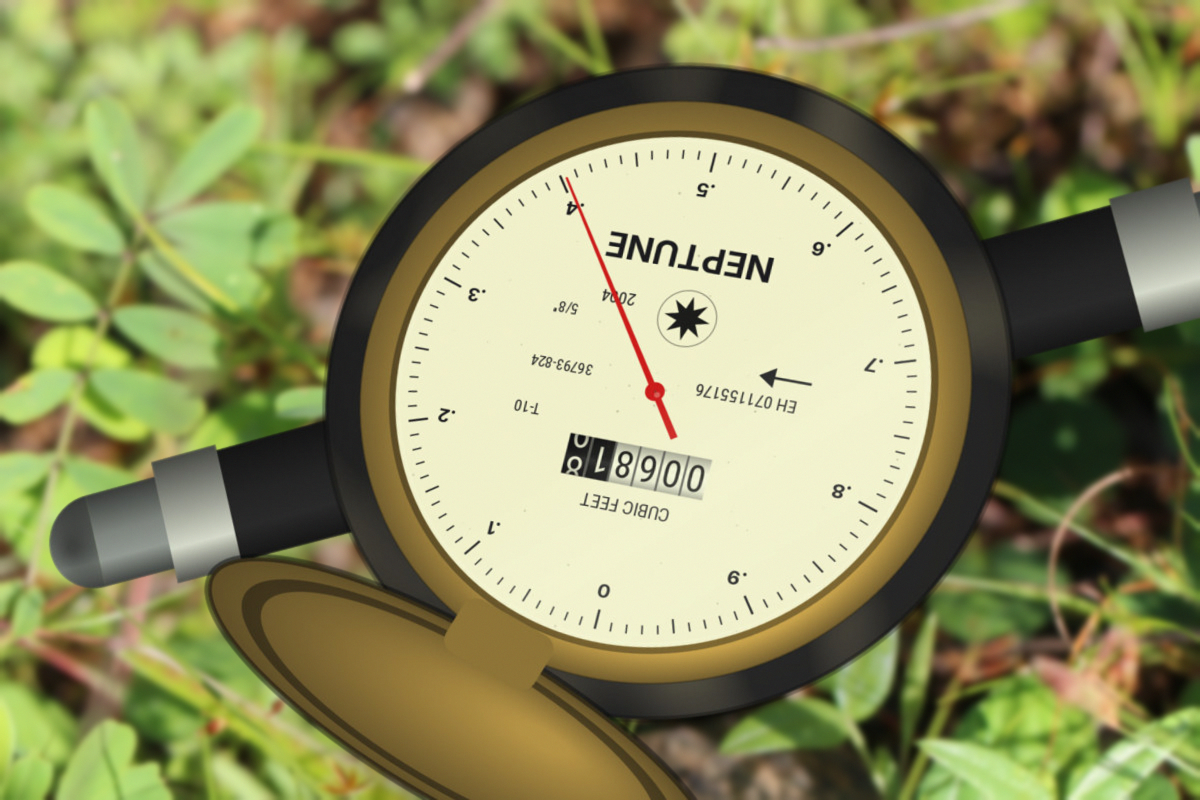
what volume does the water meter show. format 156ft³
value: 6818.40ft³
